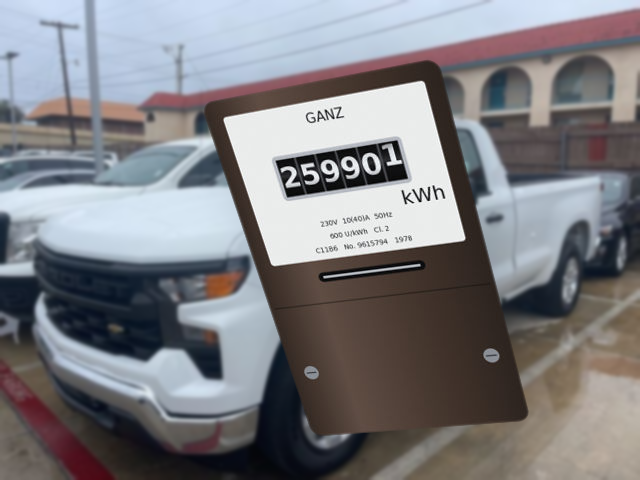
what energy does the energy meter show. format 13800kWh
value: 259901kWh
